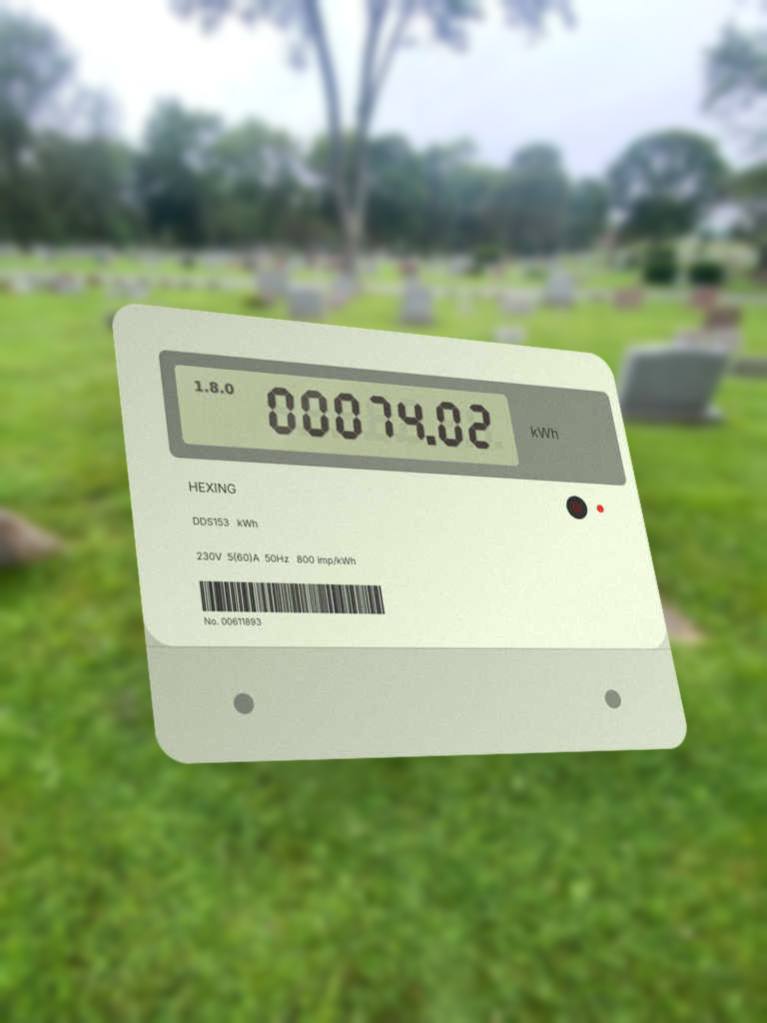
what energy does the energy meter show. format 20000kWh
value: 74.02kWh
